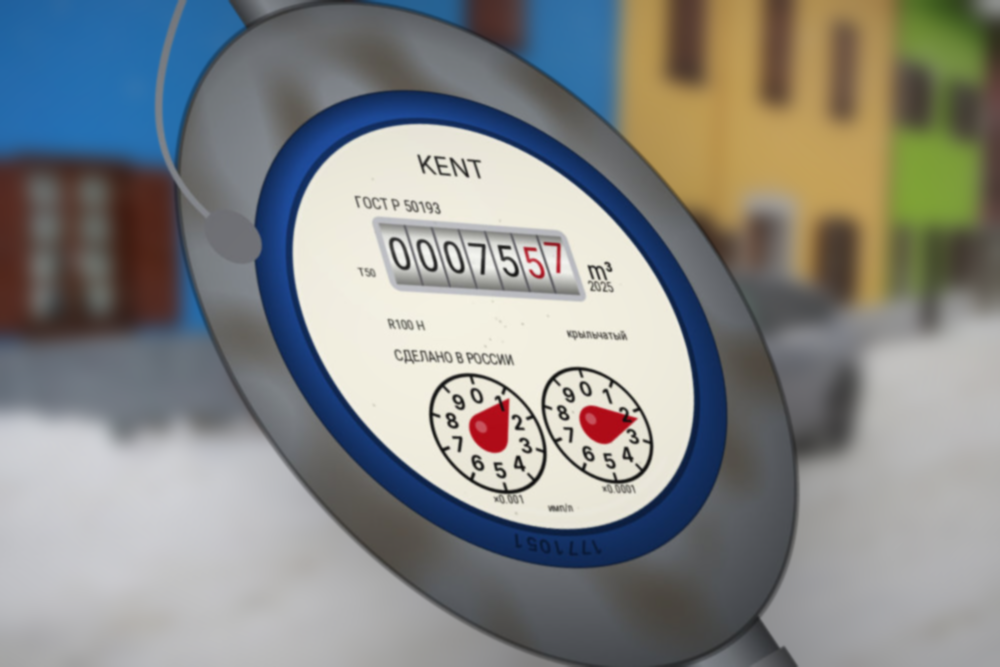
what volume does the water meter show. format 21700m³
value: 75.5712m³
